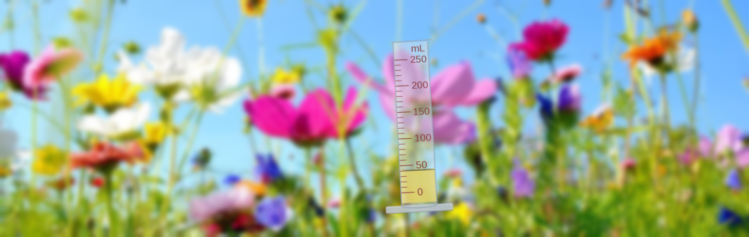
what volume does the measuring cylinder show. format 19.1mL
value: 40mL
